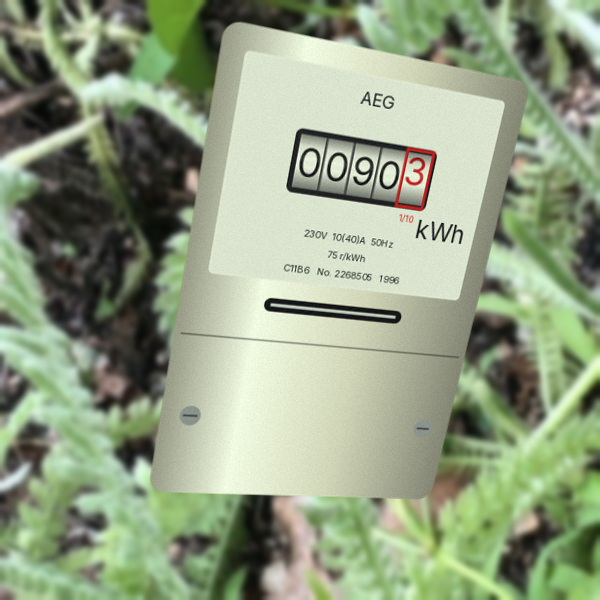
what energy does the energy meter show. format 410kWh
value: 90.3kWh
